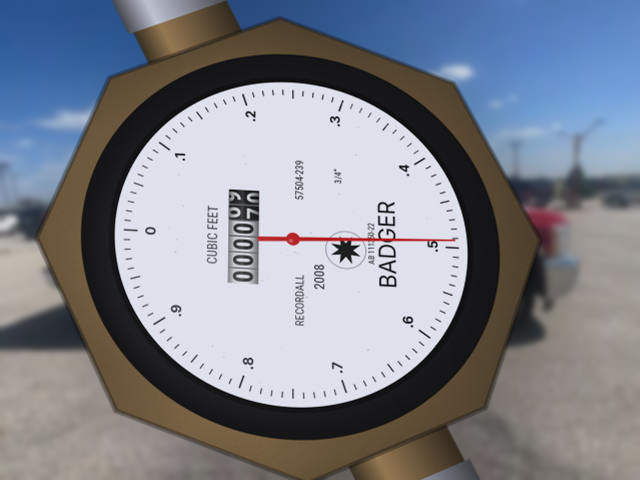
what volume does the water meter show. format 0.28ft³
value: 69.49ft³
